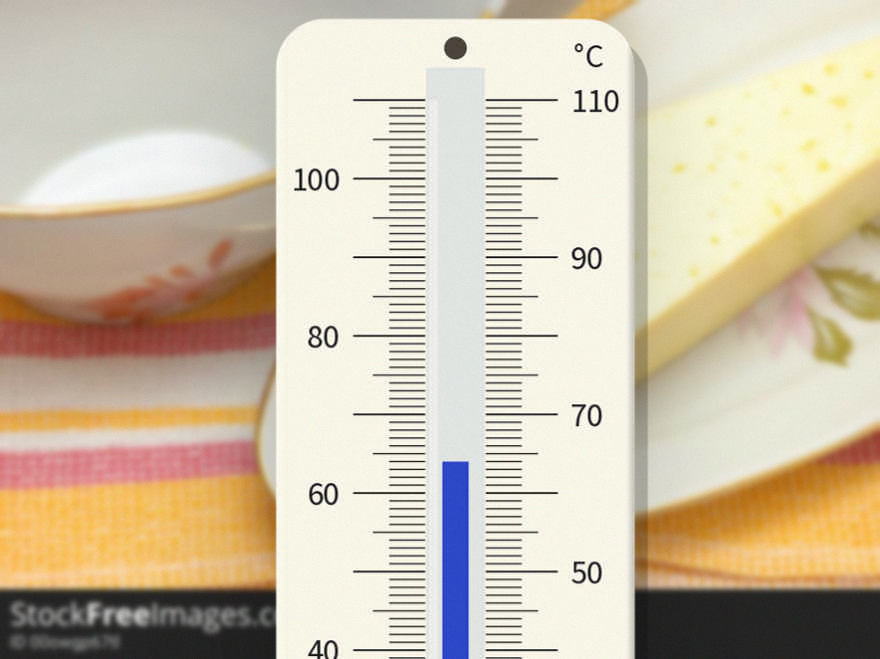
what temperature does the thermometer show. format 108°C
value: 64°C
